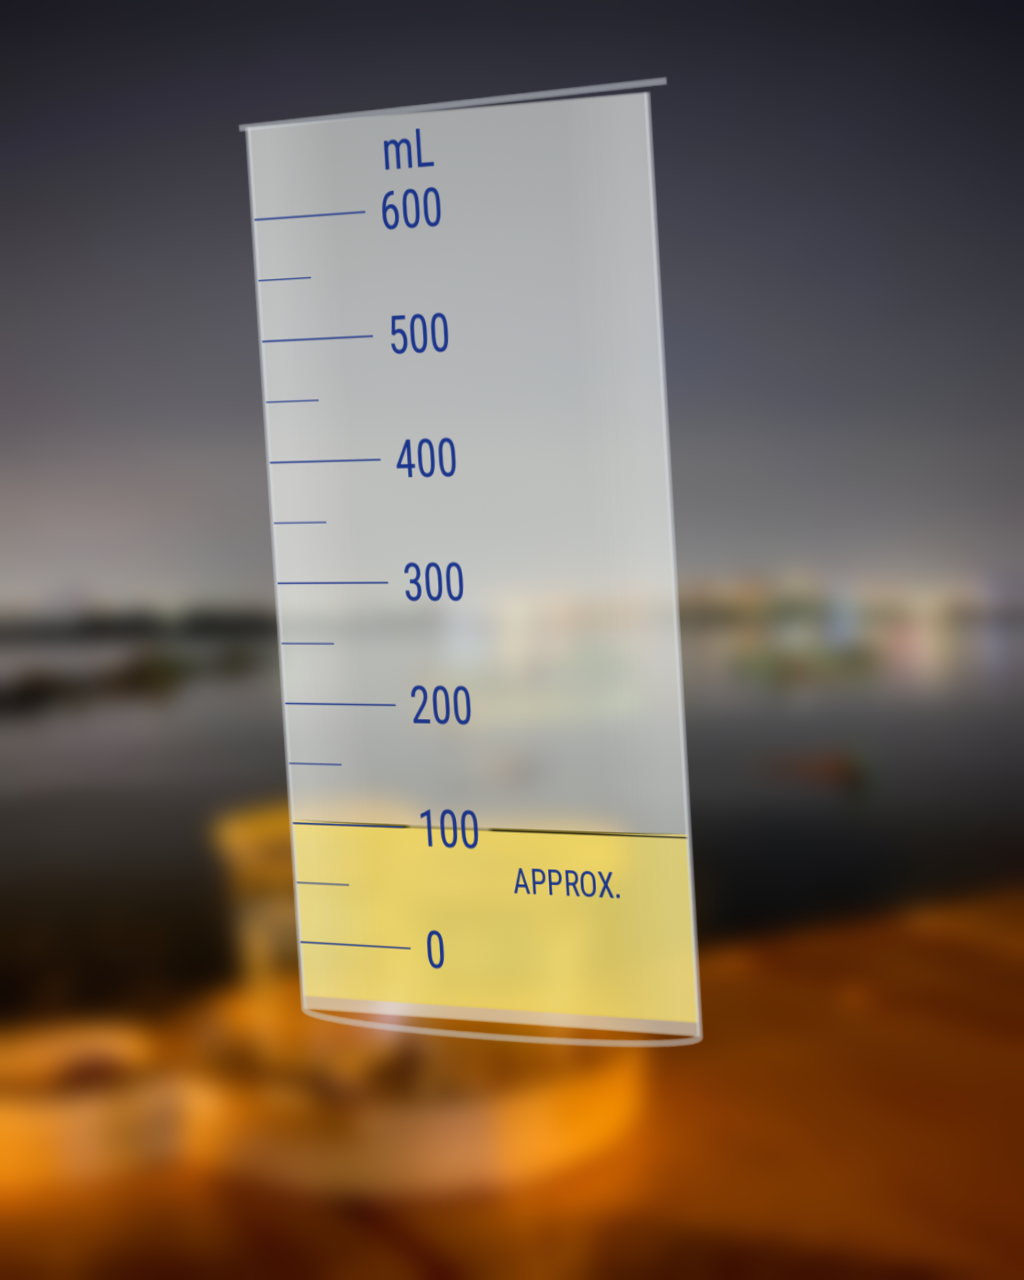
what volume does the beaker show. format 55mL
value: 100mL
